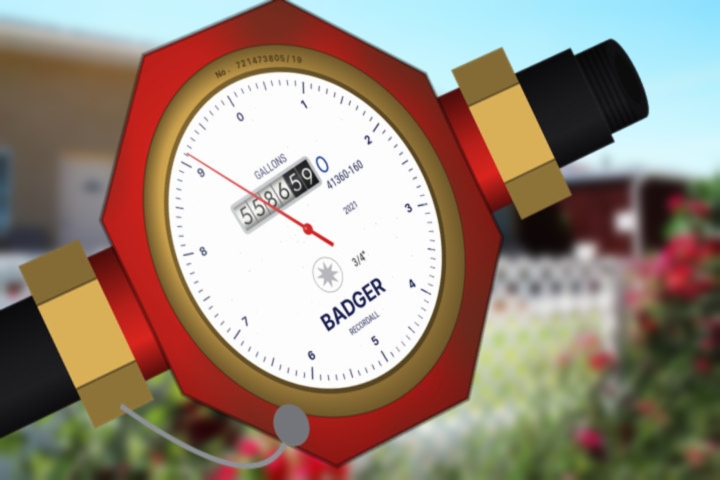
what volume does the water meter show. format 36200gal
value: 5586589.1gal
